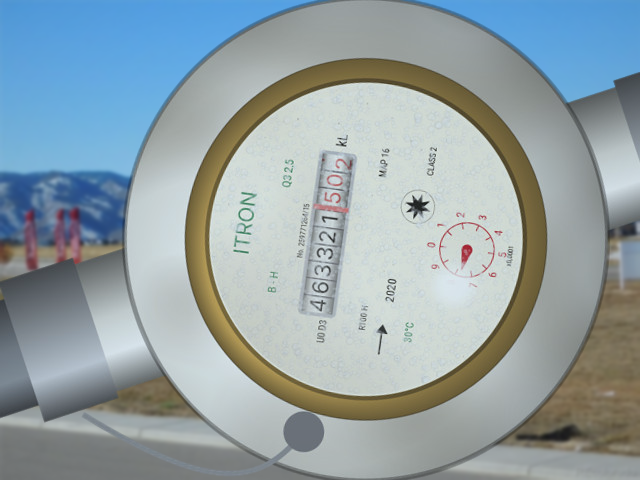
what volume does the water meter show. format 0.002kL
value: 463321.5017kL
